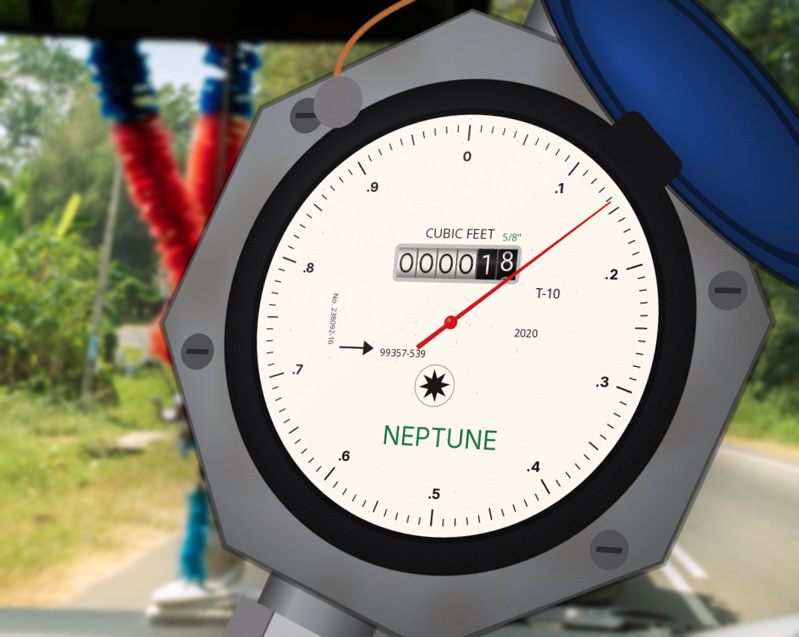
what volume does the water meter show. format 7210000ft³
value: 18.14ft³
